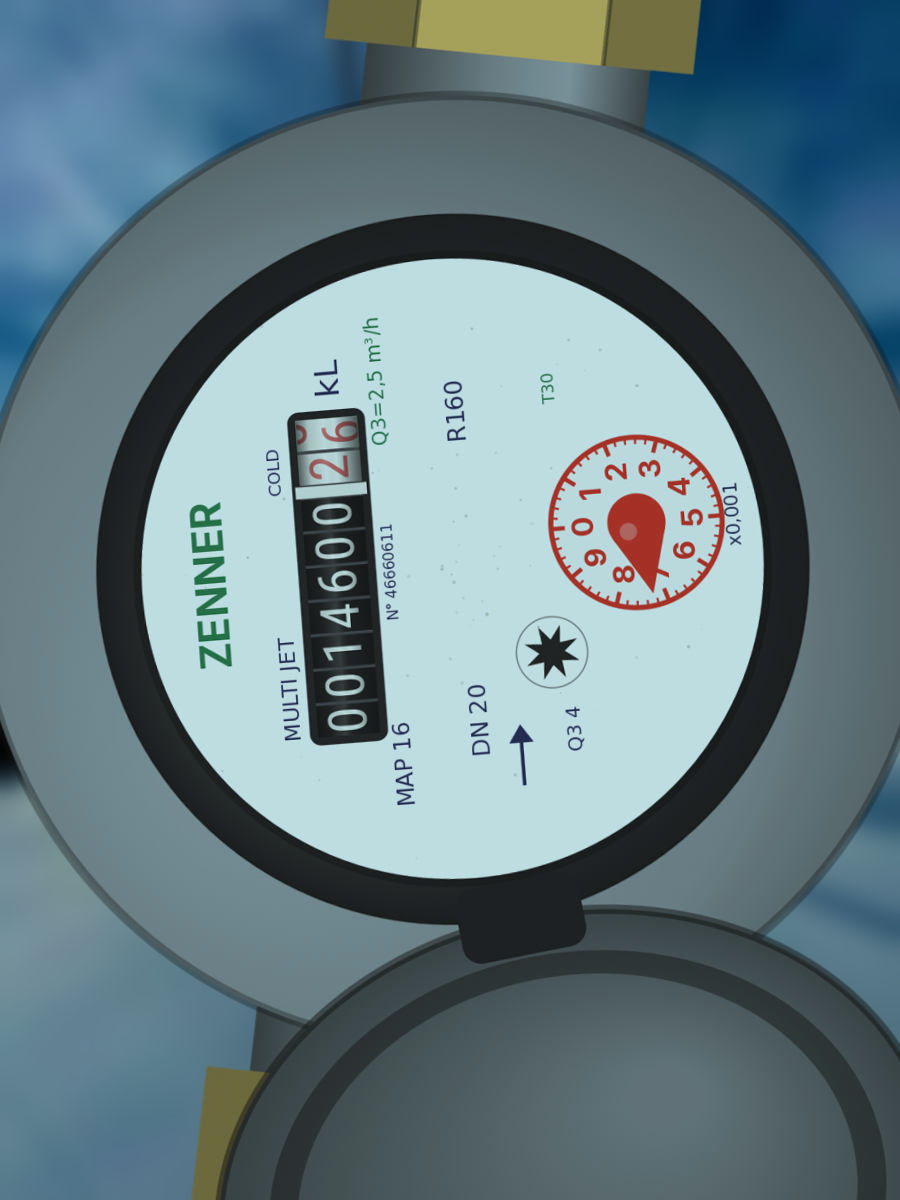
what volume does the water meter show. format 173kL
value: 14600.257kL
